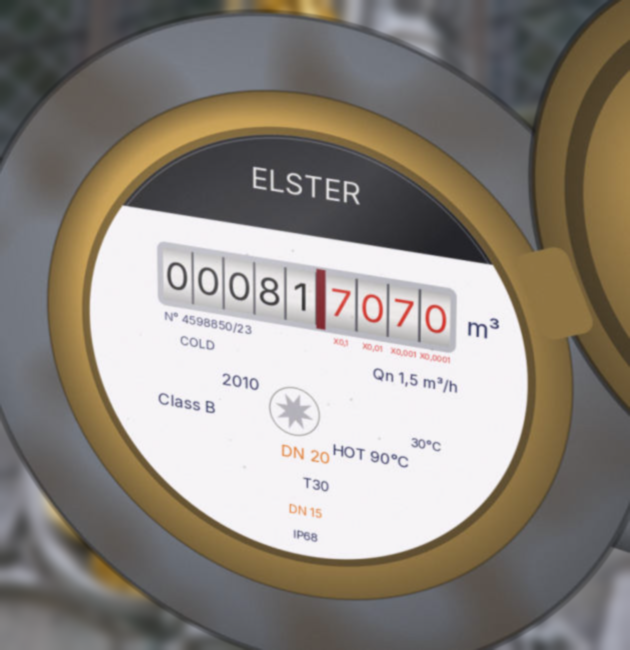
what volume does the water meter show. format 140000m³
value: 81.7070m³
